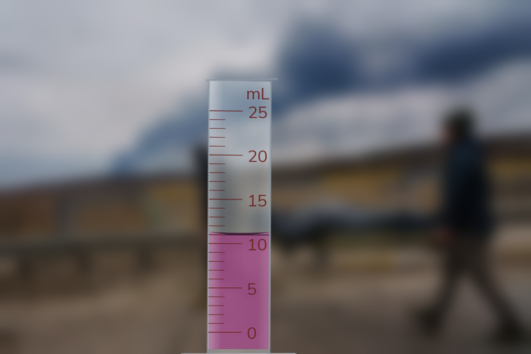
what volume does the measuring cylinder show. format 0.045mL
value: 11mL
